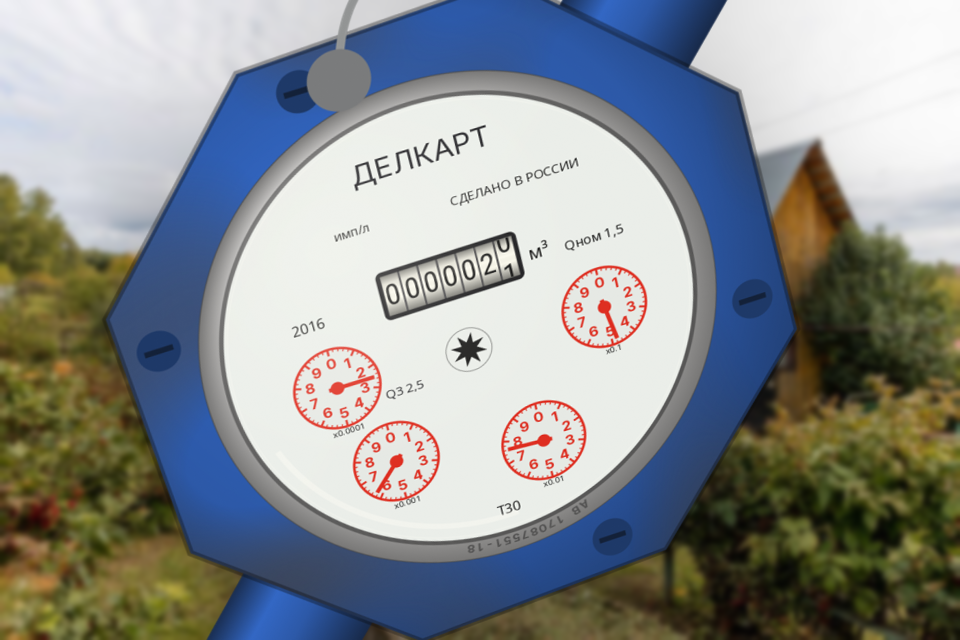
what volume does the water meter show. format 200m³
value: 20.4762m³
